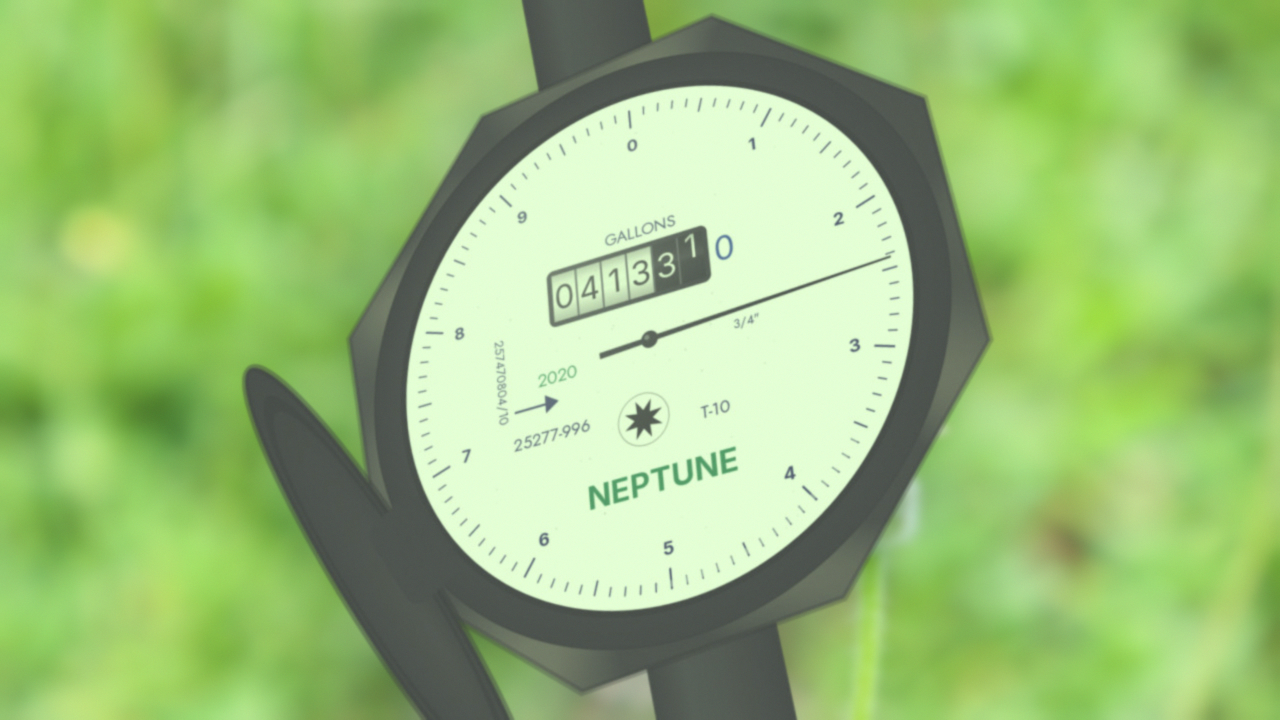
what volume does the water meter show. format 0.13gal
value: 413312.4gal
